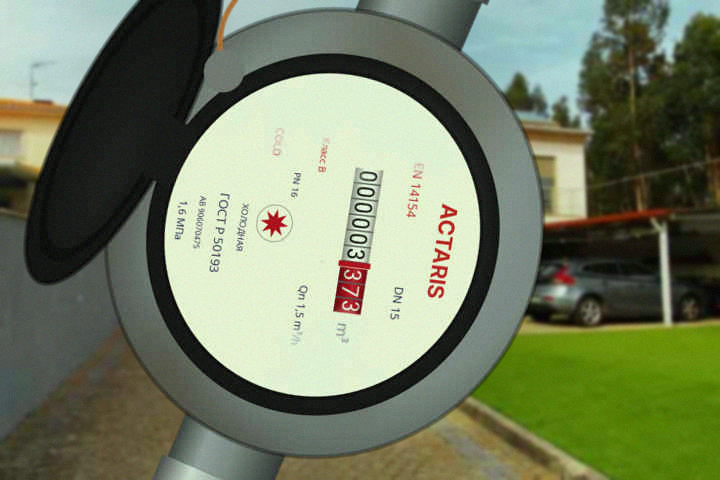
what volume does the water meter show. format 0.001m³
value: 3.373m³
